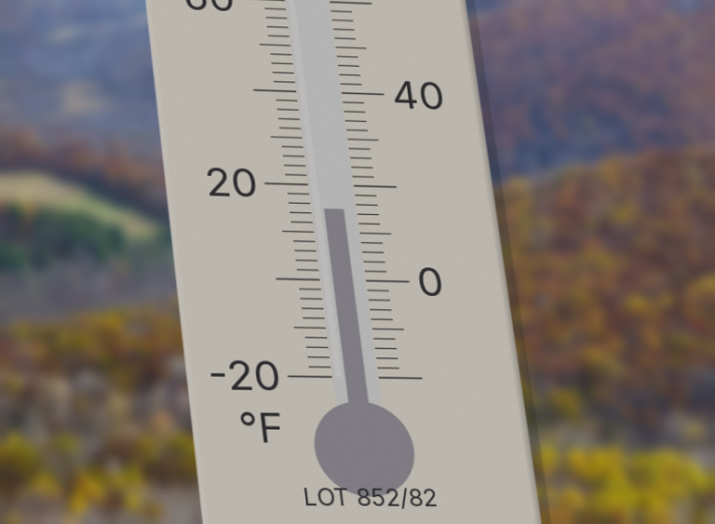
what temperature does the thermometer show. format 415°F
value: 15°F
